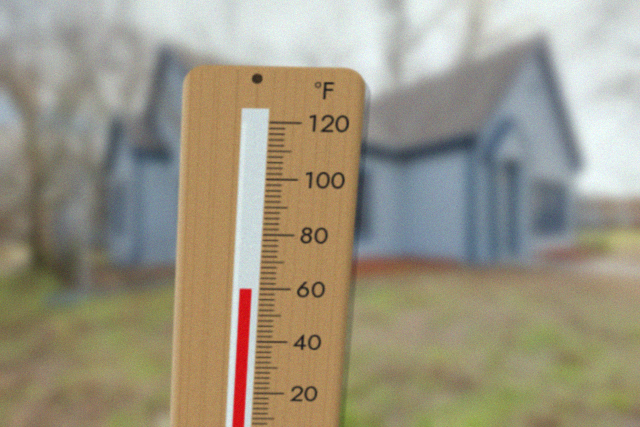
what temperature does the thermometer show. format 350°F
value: 60°F
